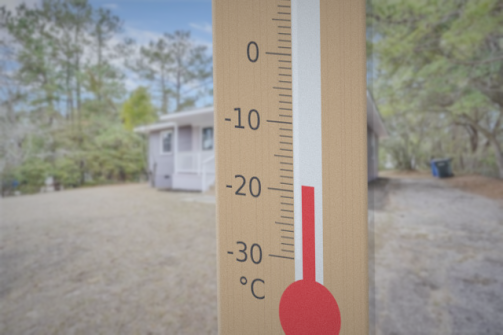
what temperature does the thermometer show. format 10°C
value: -19°C
